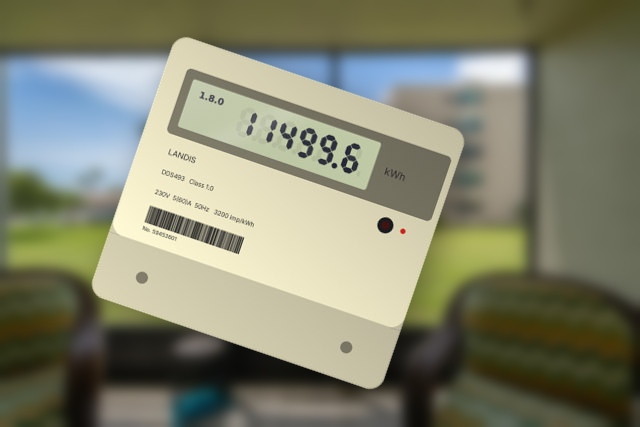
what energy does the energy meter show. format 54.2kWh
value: 11499.6kWh
